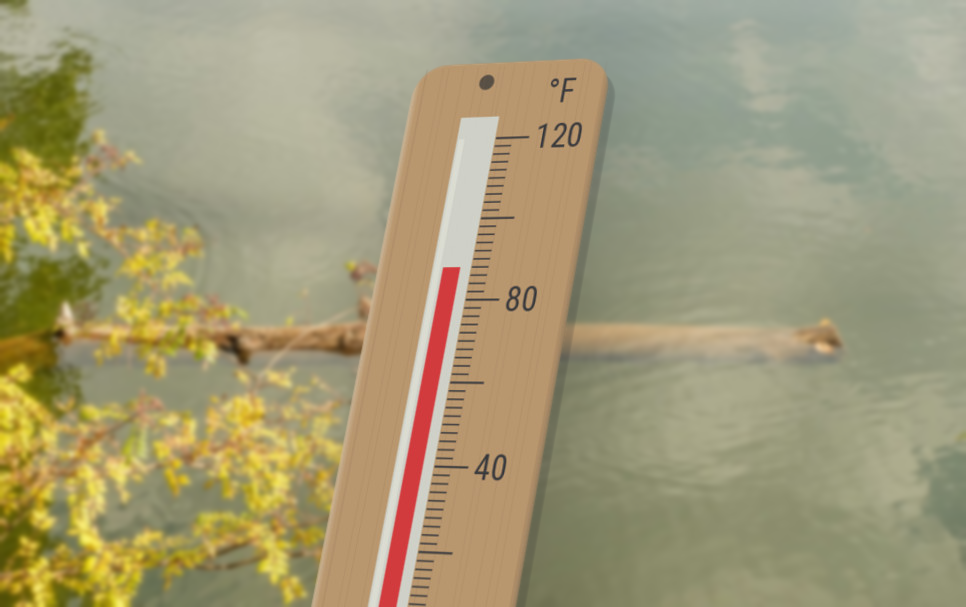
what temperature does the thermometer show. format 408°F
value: 88°F
